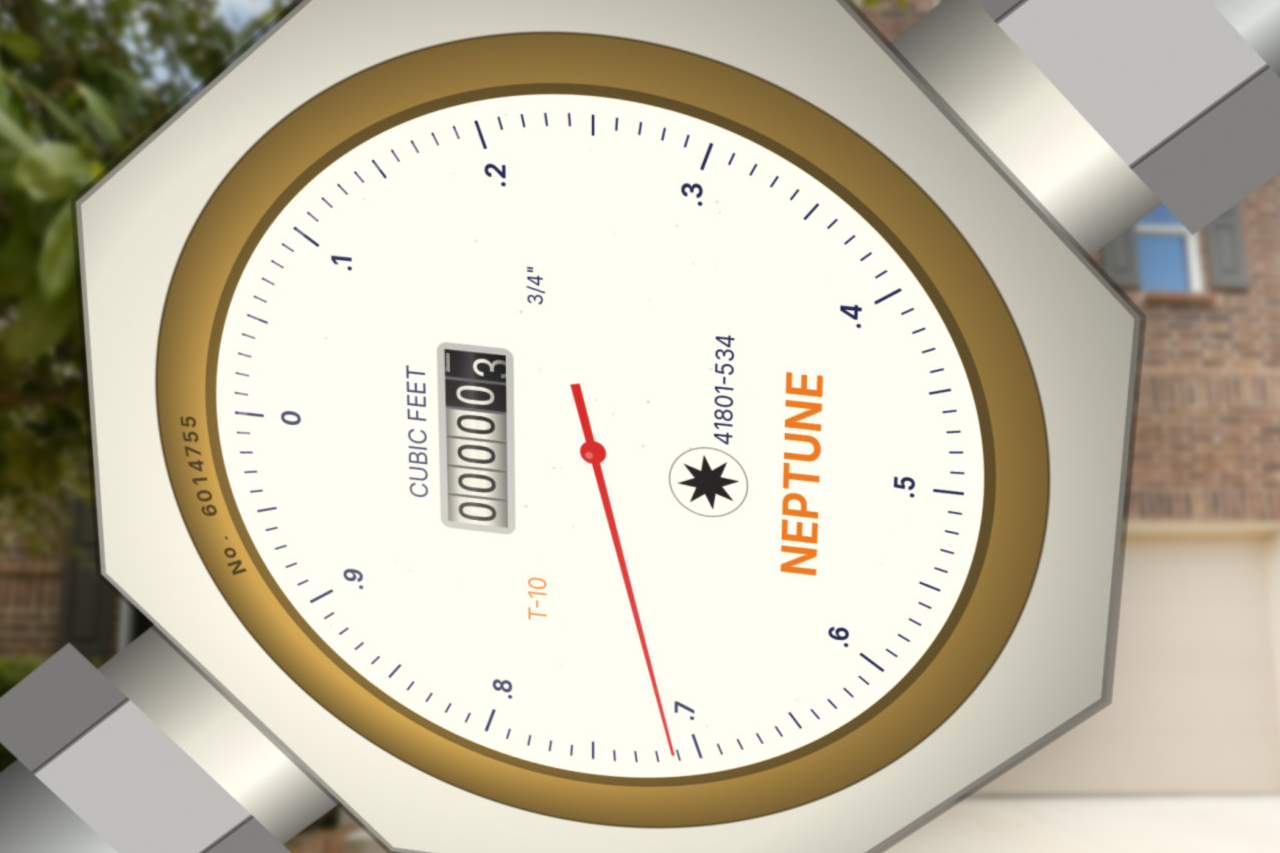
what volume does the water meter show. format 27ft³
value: 2.71ft³
